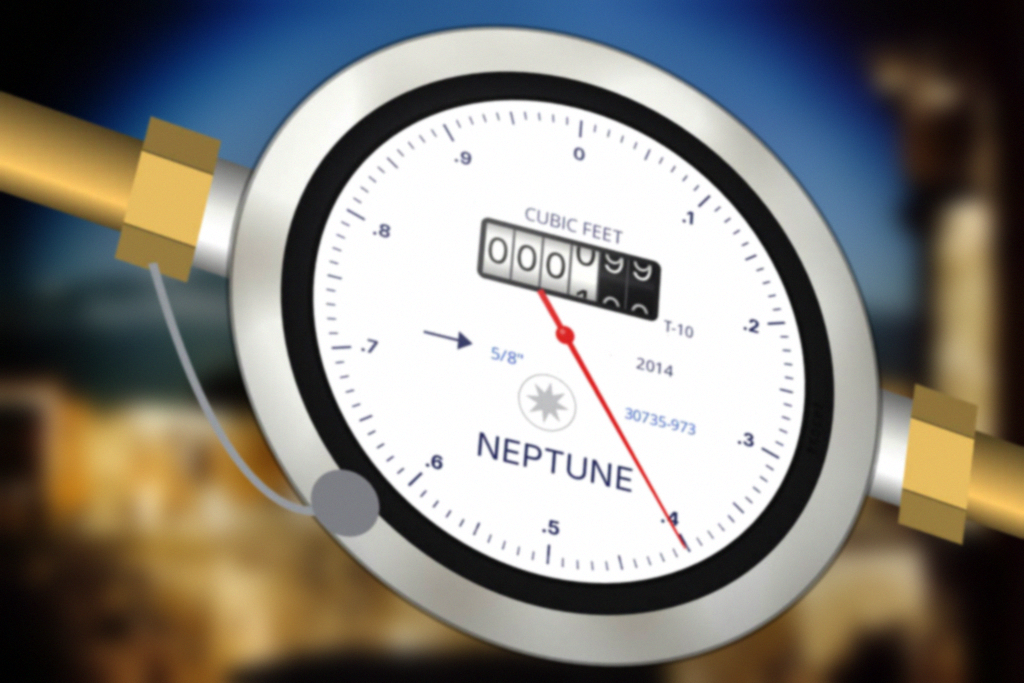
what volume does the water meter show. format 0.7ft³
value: 99.40ft³
